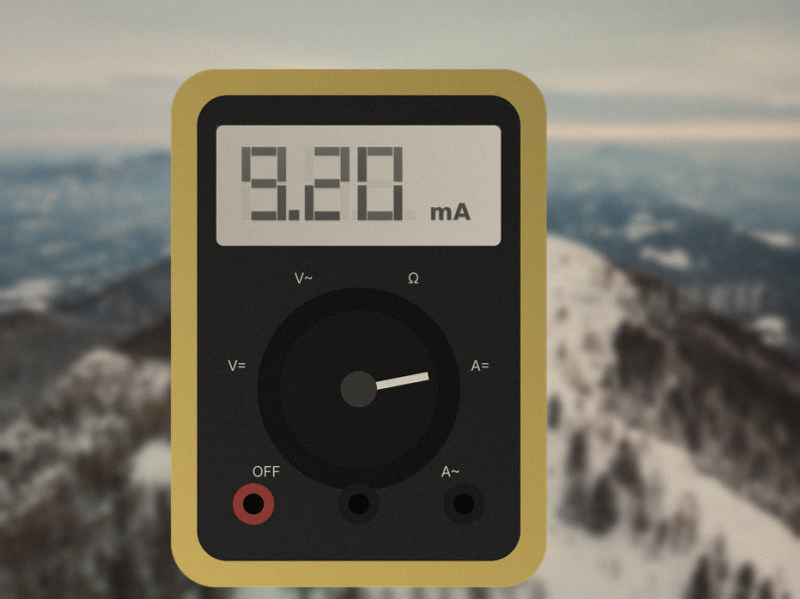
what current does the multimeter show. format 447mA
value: 9.20mA
